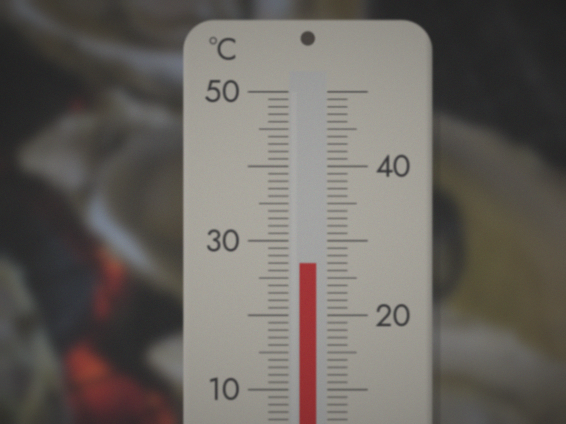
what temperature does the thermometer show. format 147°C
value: 27°C
